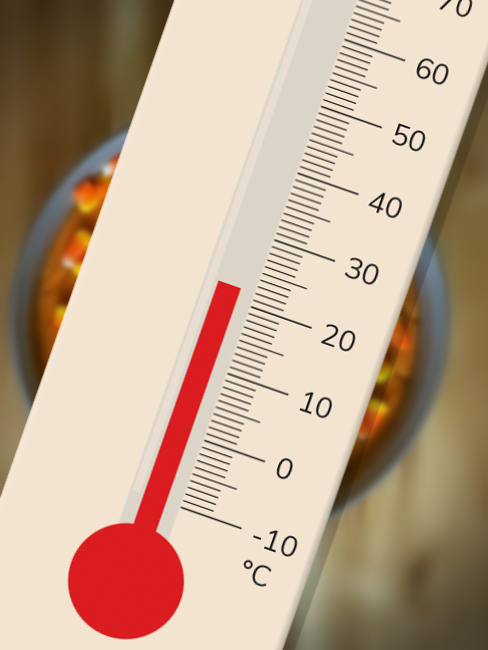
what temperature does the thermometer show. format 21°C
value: 22°C
